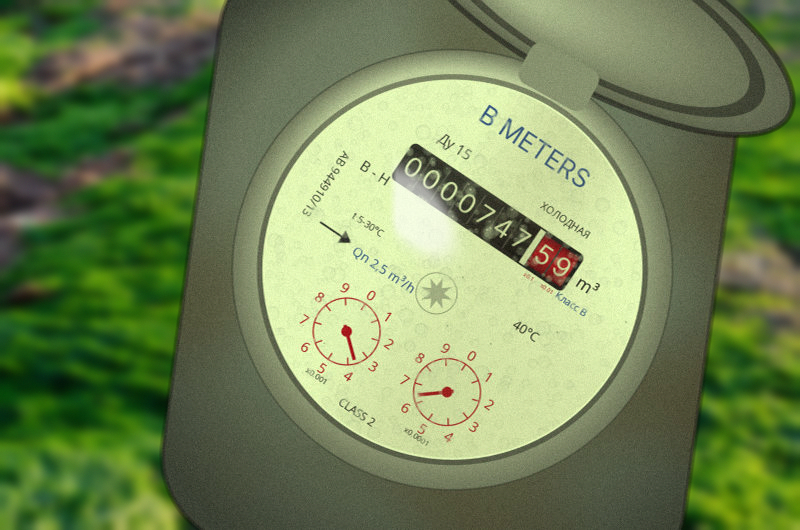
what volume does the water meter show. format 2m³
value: 747.5936m³
